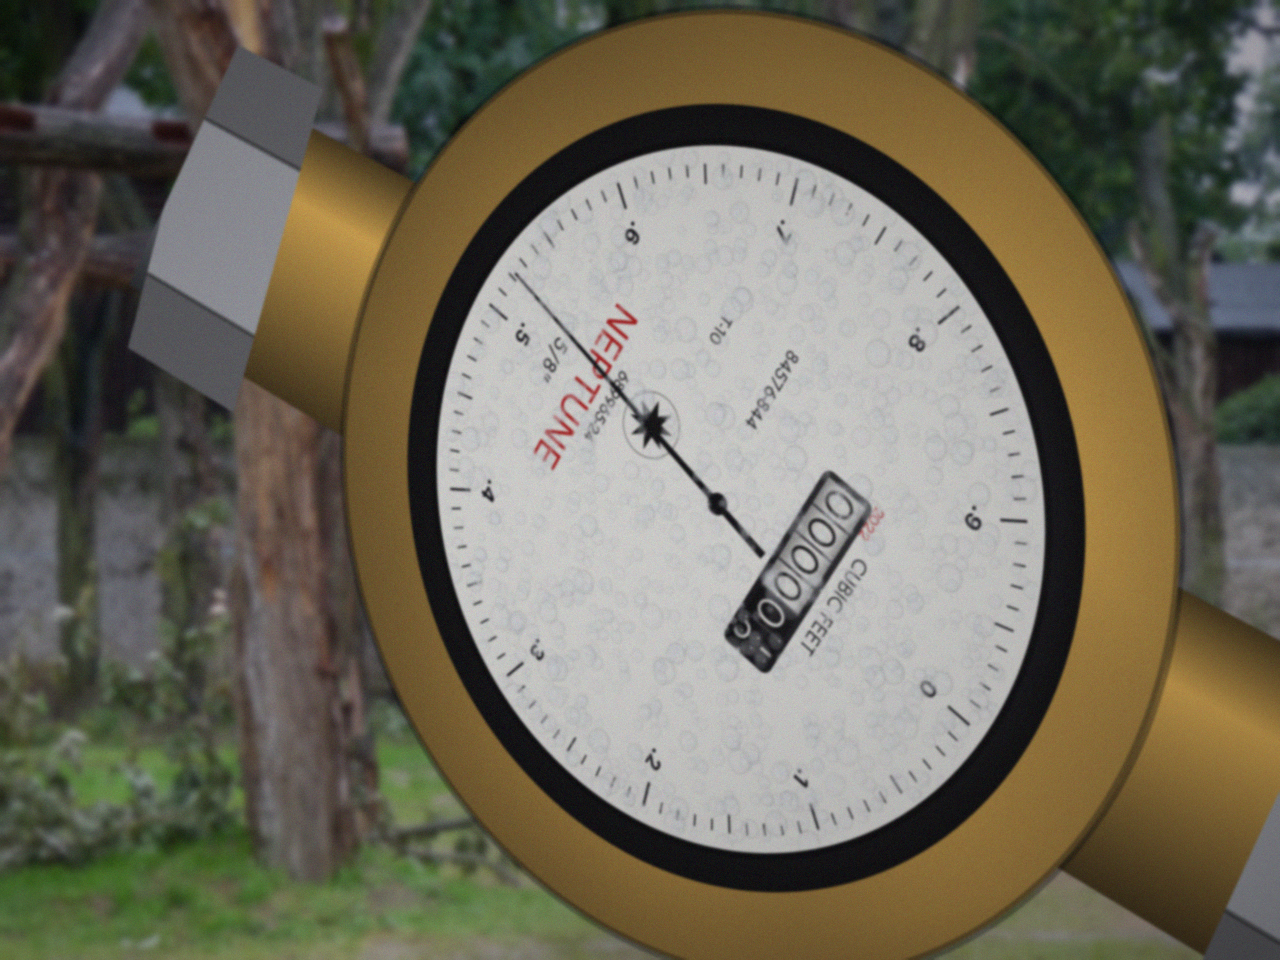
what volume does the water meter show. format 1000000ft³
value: 1.52ft³
